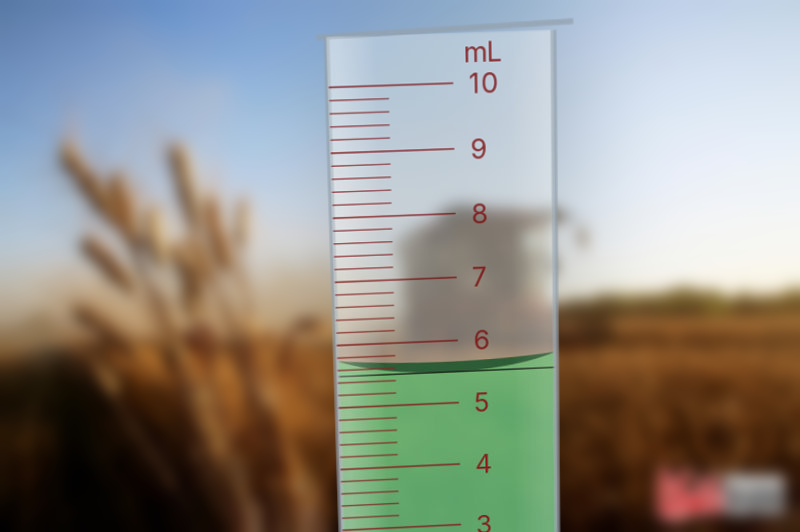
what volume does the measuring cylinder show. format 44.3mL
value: 5.5mL
